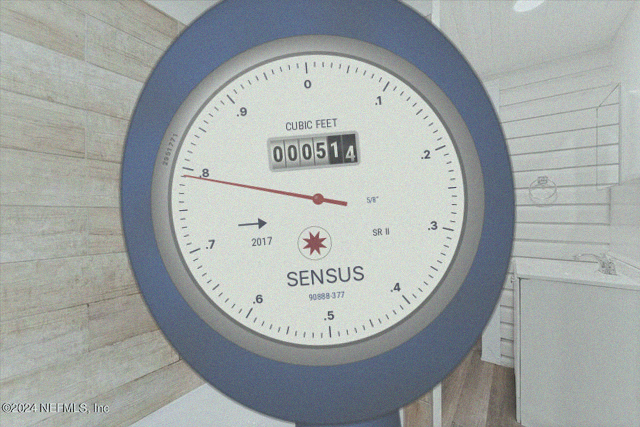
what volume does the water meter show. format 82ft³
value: 513.79ft³
